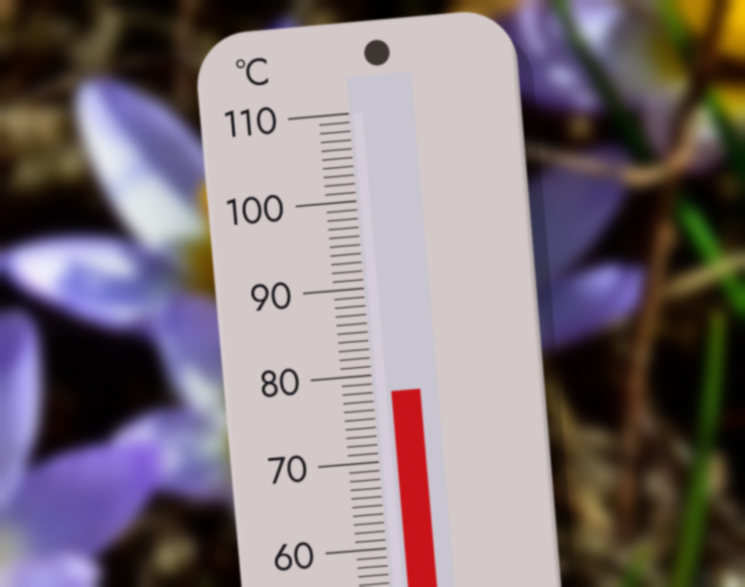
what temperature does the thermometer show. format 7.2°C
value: 78°C
